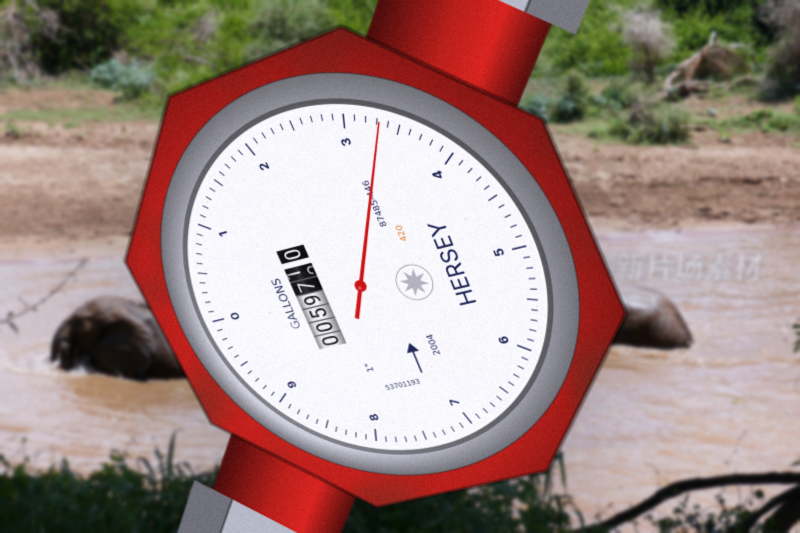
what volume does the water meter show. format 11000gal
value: 59713.3gal
